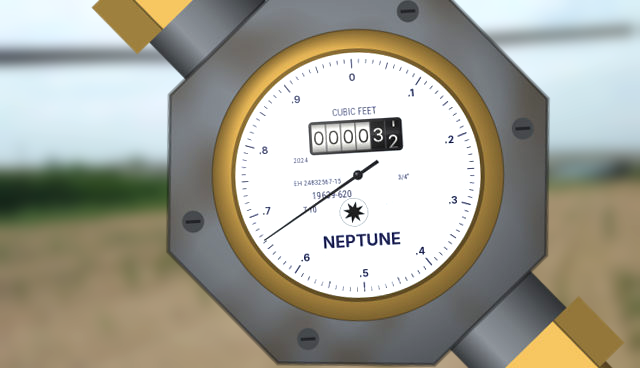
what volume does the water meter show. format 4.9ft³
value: 31.66ft³
